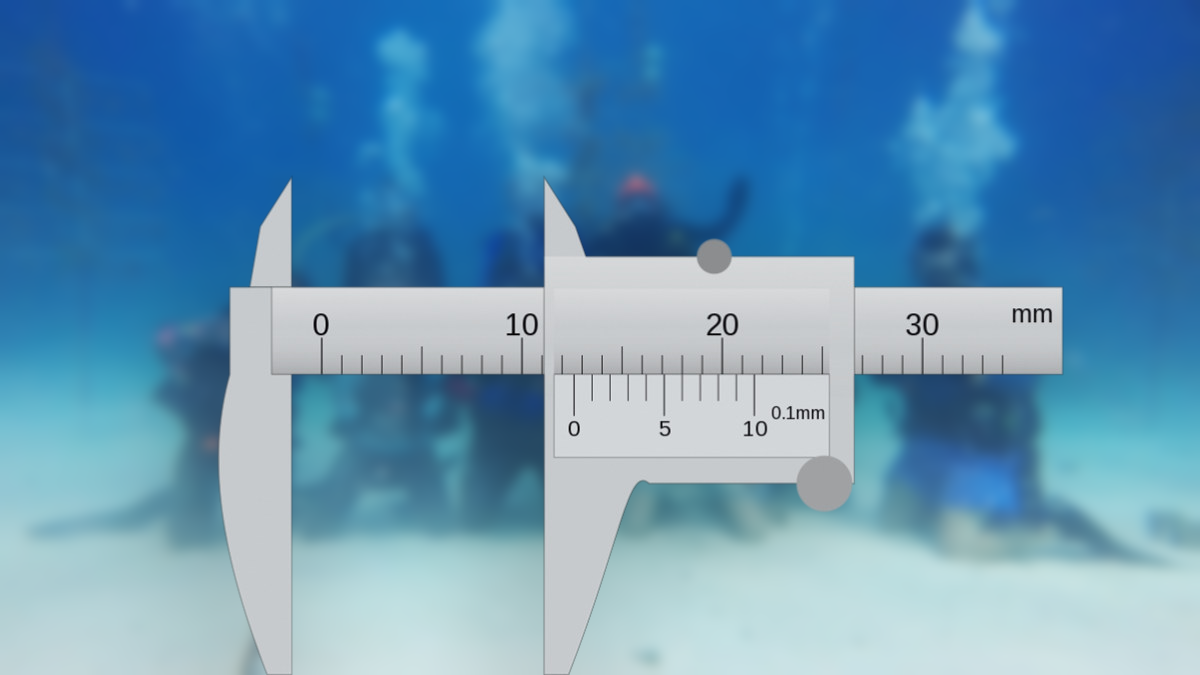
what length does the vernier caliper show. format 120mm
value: 12.6mm
